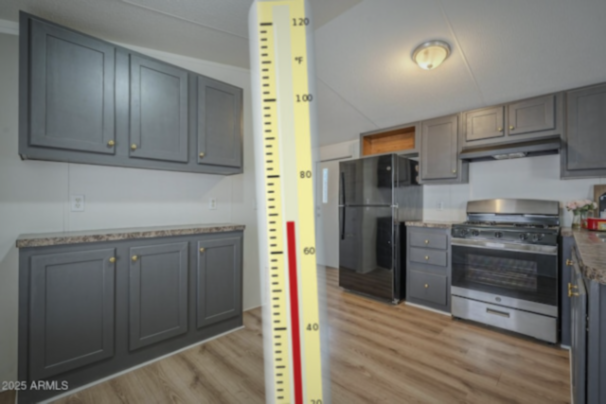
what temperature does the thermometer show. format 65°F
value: 68°F
